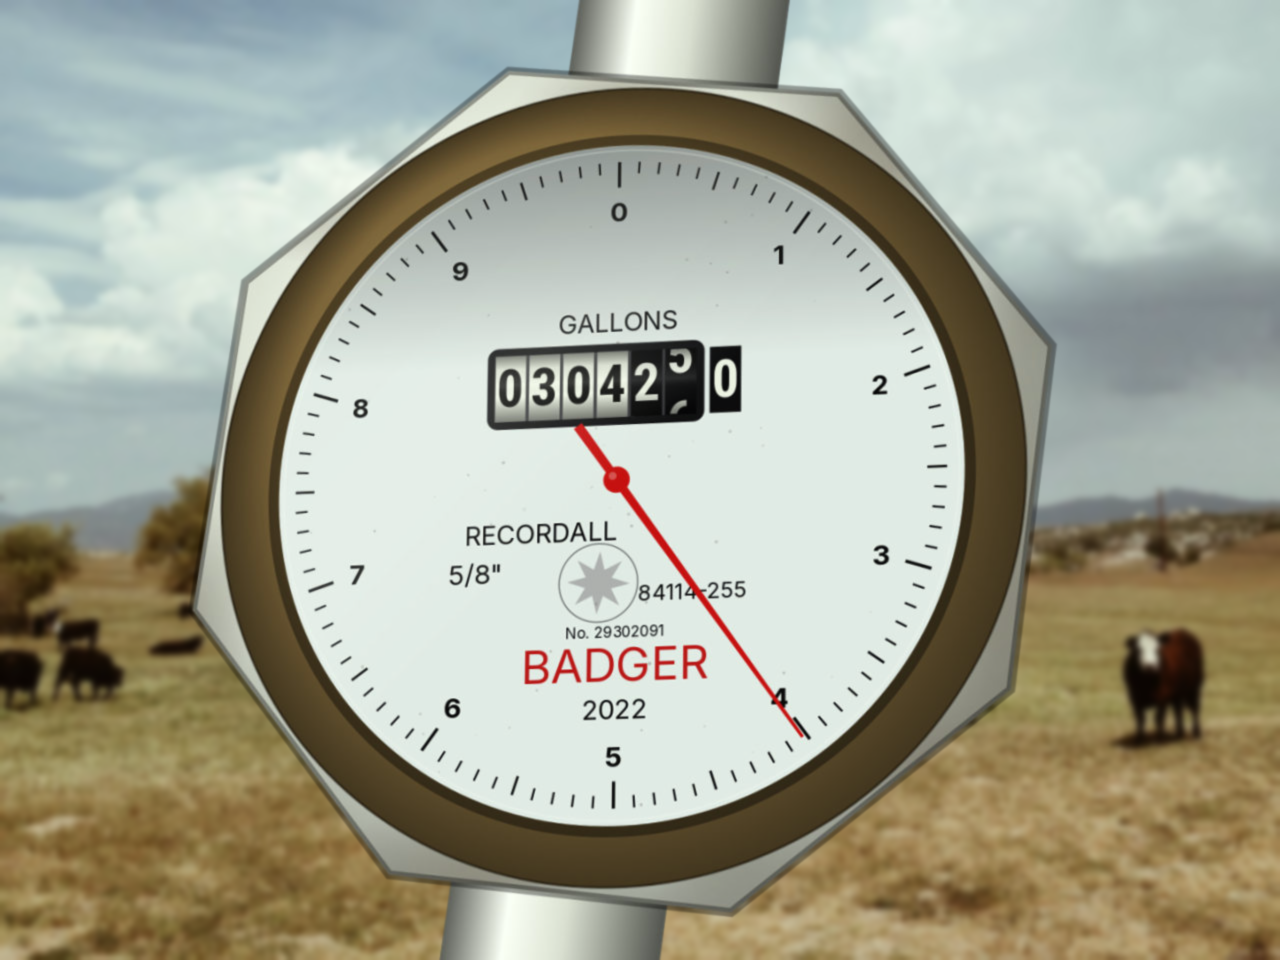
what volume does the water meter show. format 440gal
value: 304254.0gal
